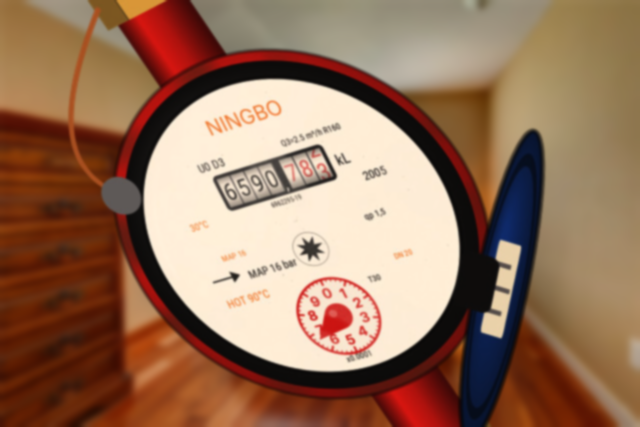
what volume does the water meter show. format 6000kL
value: 6590.7826kL
